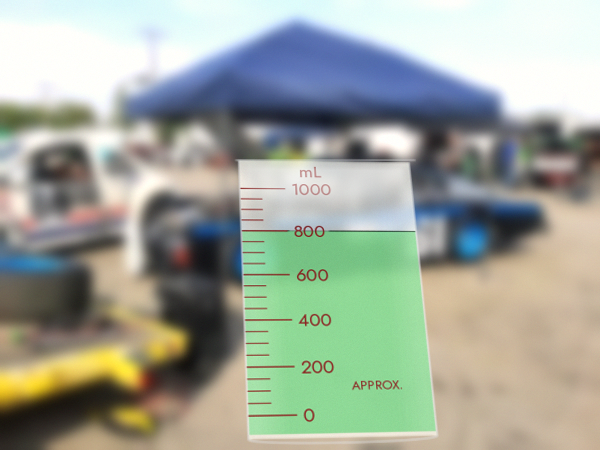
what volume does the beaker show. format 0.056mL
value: 800mL
